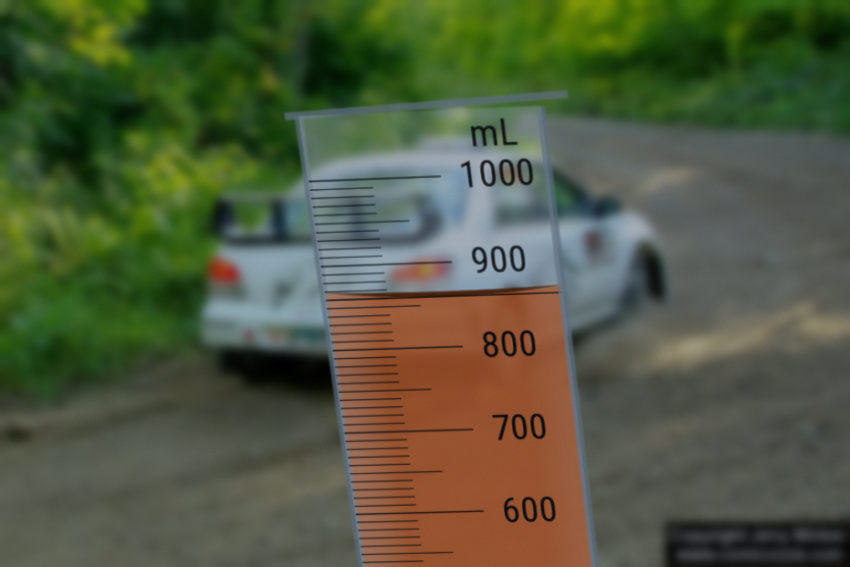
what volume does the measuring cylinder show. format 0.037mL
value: 860mL
